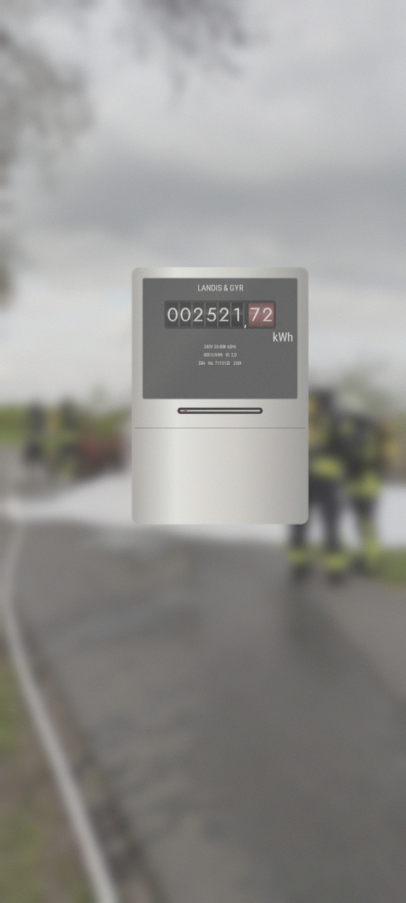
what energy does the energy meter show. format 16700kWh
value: 2521.72kWh
